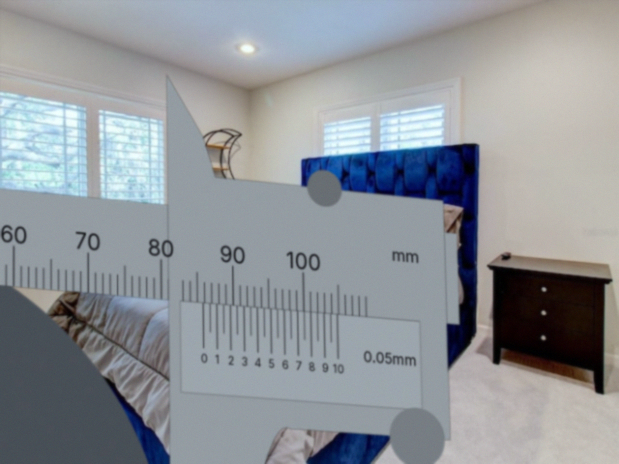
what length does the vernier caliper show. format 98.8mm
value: 85.8mm
